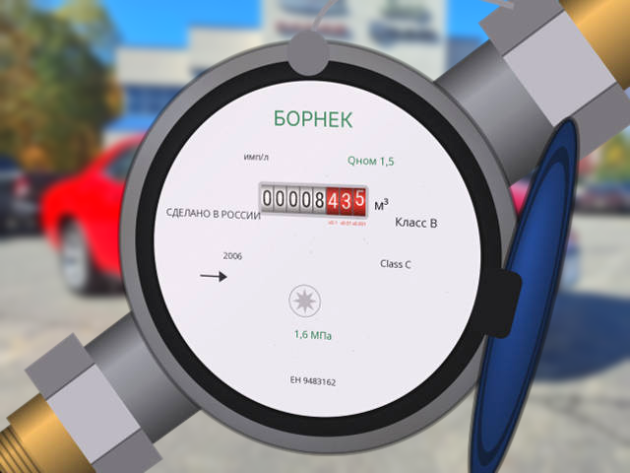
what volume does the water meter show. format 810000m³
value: 8.435m³
